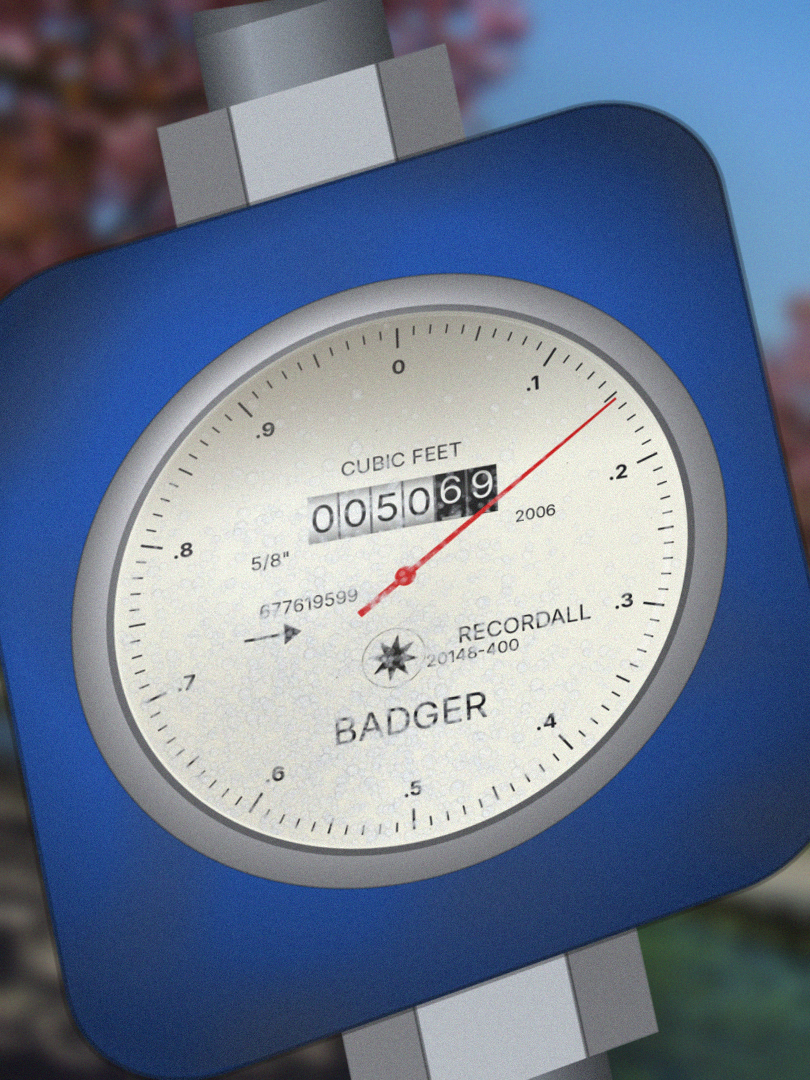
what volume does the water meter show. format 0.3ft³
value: 5069.15ft³
